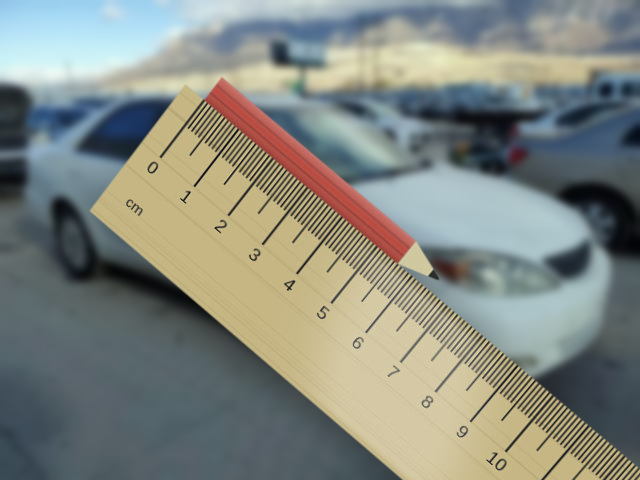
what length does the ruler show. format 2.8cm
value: 6.5cm
